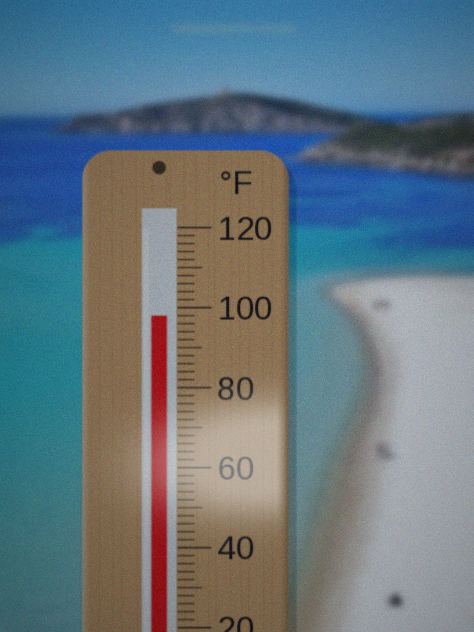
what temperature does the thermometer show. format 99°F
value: 98°F
